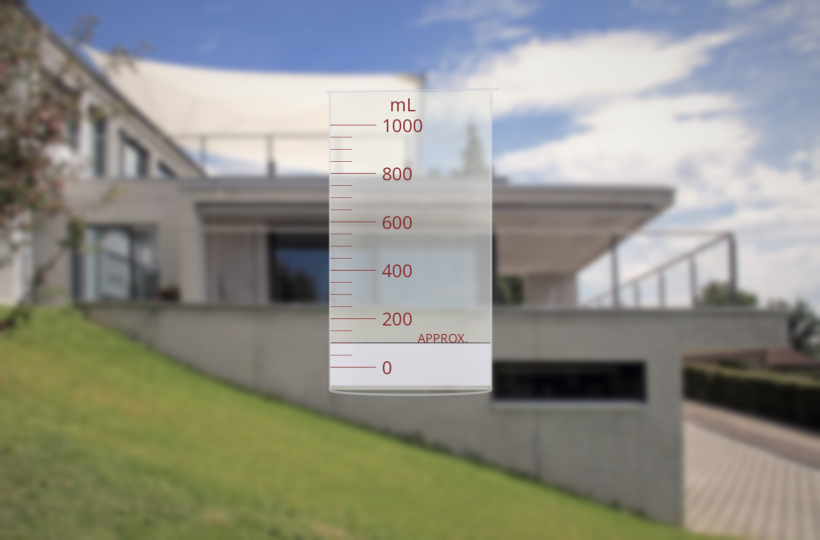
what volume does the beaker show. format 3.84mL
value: 100mL
